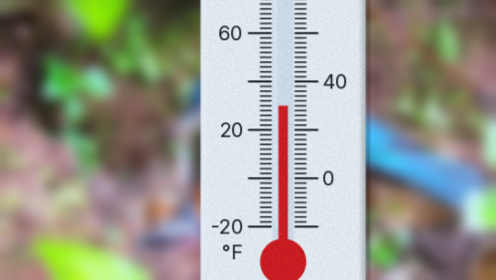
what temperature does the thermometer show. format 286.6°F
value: 30°F
